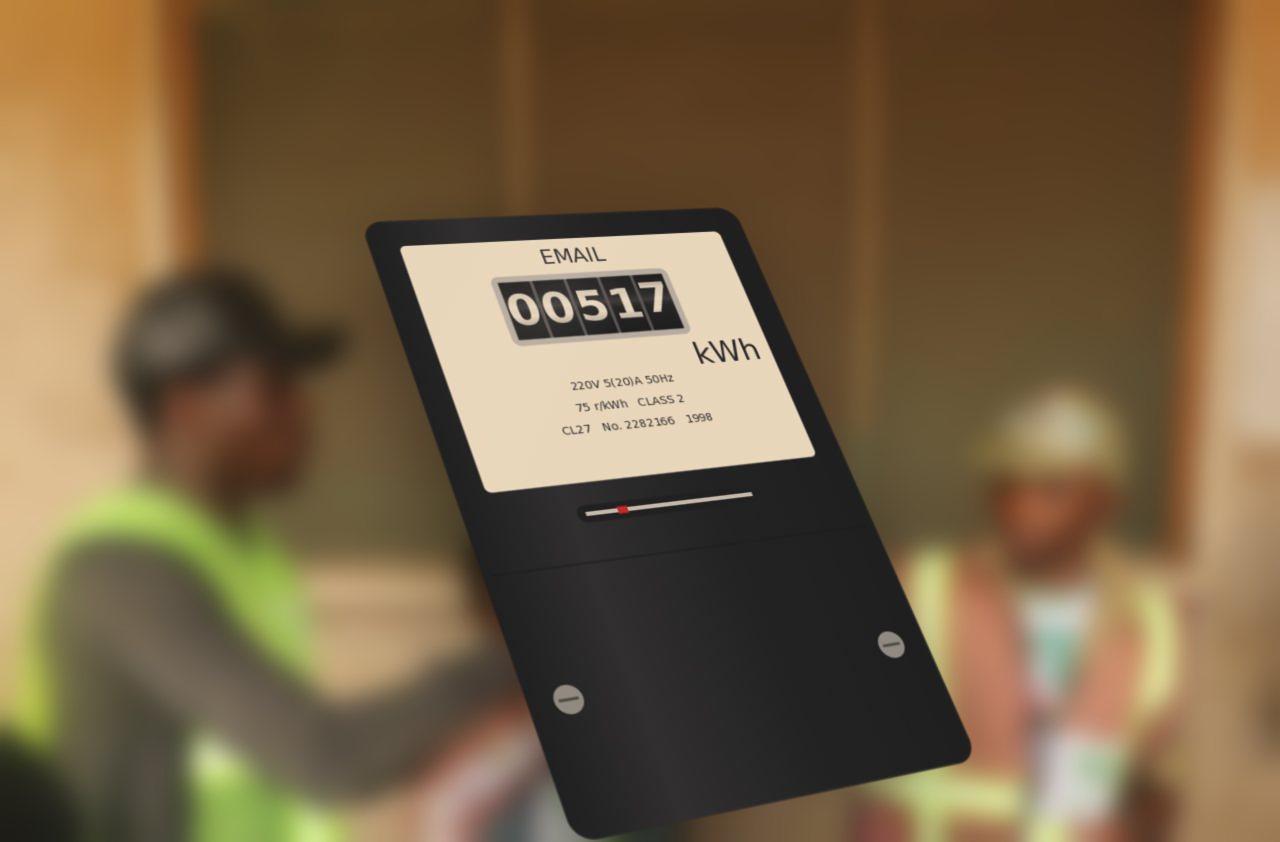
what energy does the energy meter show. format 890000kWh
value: 517kWh
